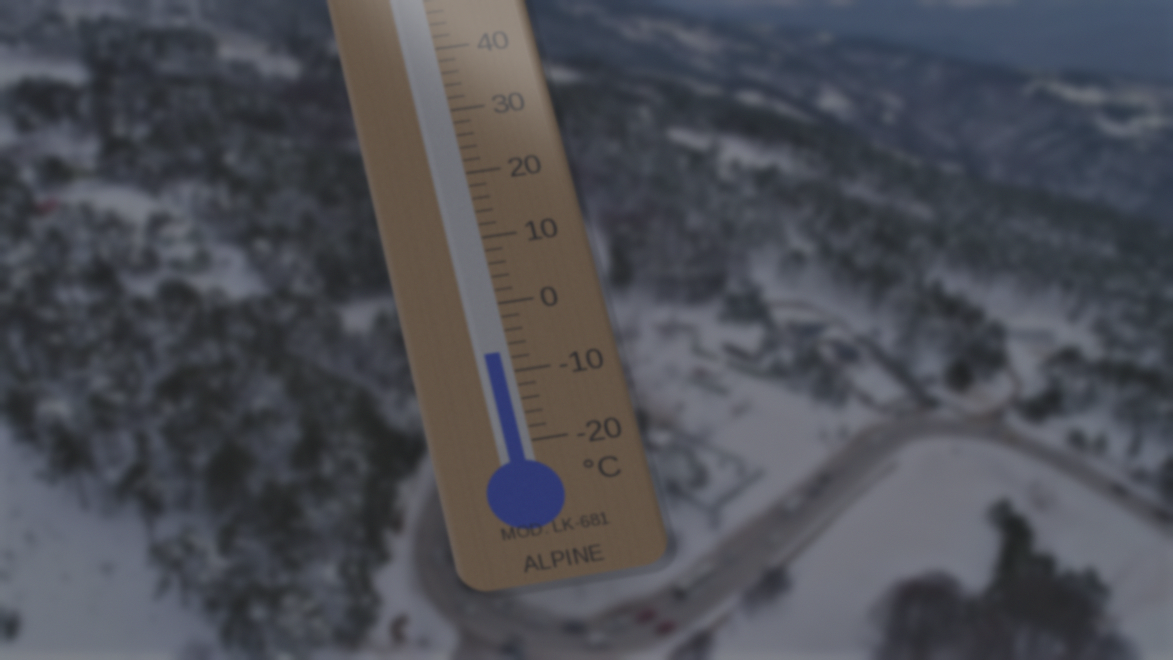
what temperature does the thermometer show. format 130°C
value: -7°C
